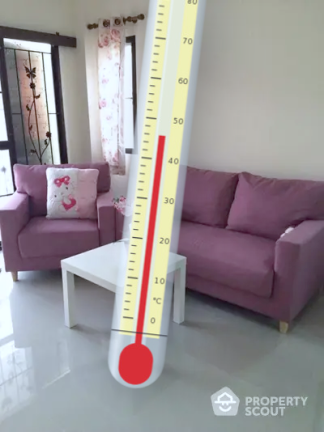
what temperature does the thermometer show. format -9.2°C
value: 46°C
